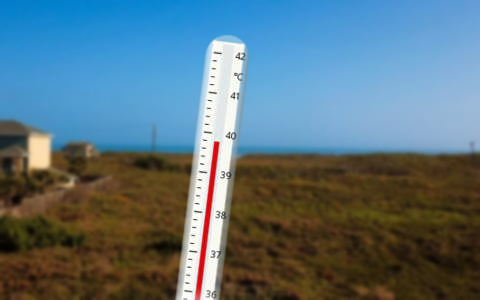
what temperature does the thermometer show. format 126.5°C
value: 39.8°C
